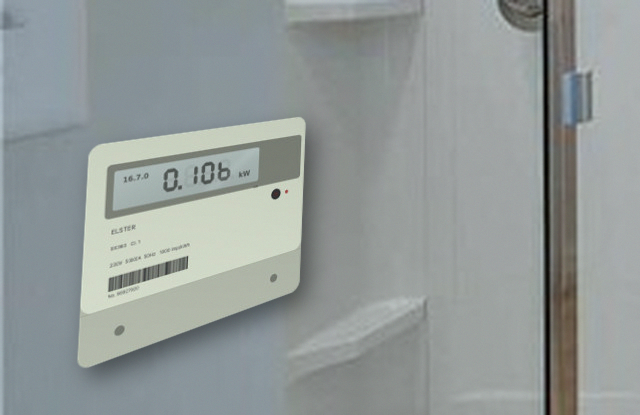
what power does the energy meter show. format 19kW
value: 0.106kW
